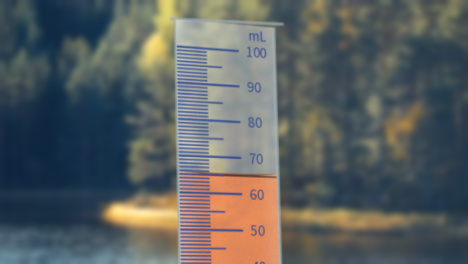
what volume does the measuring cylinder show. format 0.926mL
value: 65mL
